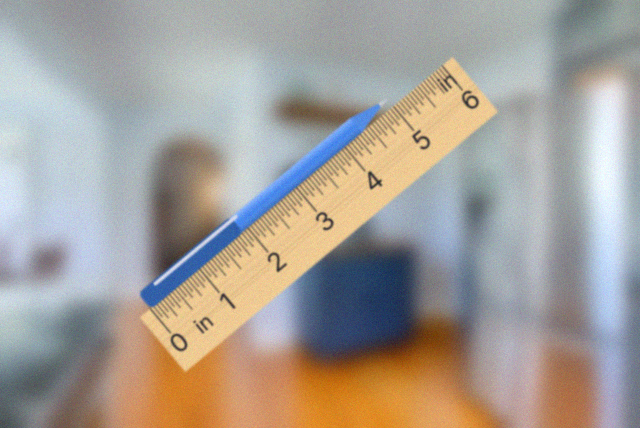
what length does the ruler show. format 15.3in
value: 5in
